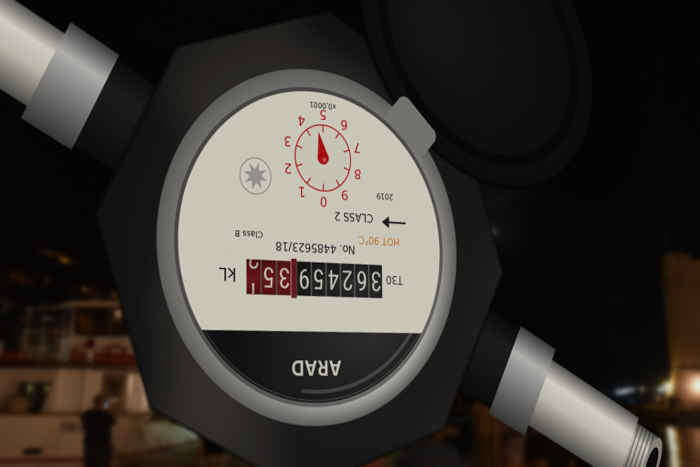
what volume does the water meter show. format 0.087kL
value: 362459.3514kL
